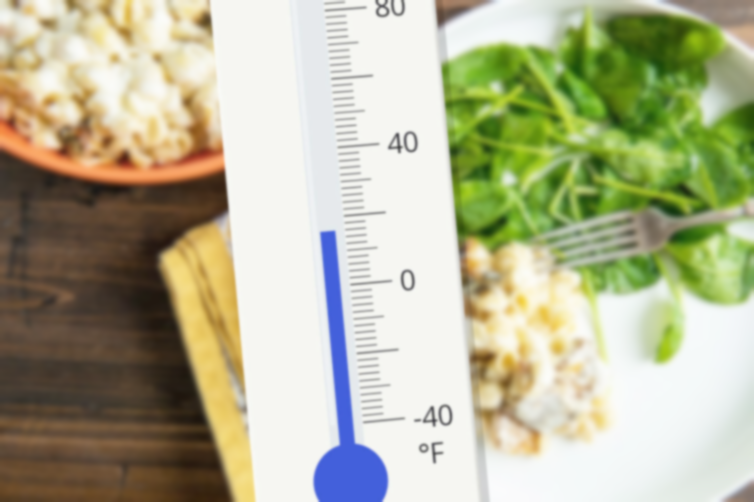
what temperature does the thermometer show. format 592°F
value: 16°F
